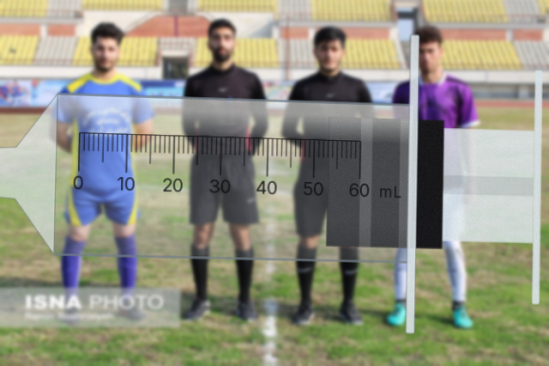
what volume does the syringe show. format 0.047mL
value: 53mL
